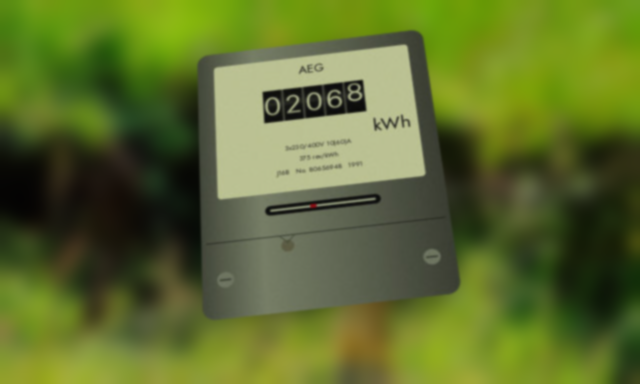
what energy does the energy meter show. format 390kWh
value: 2068kWh
